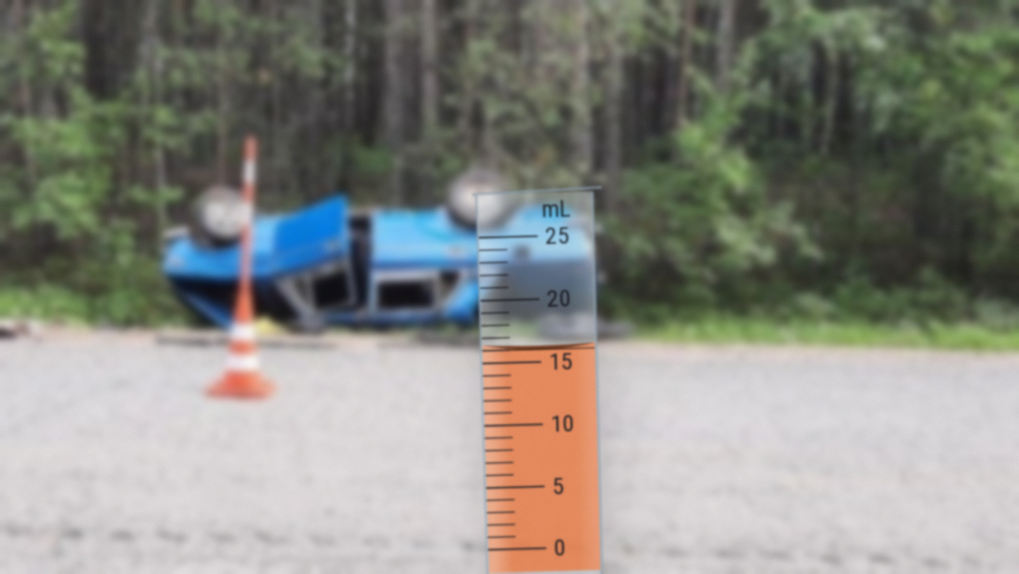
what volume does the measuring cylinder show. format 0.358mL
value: 16mL
